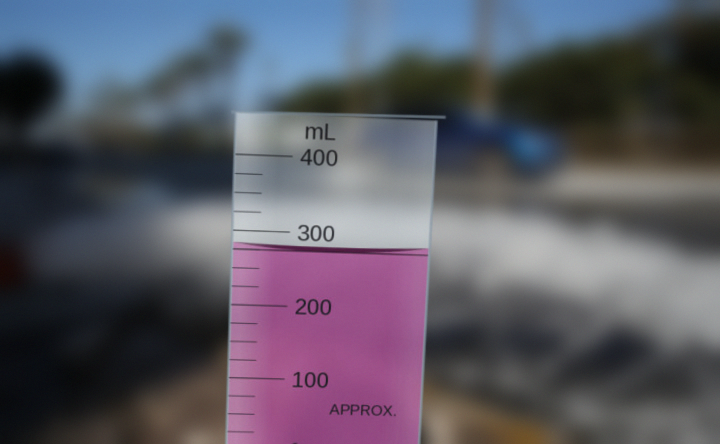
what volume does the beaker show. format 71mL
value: 275mL
